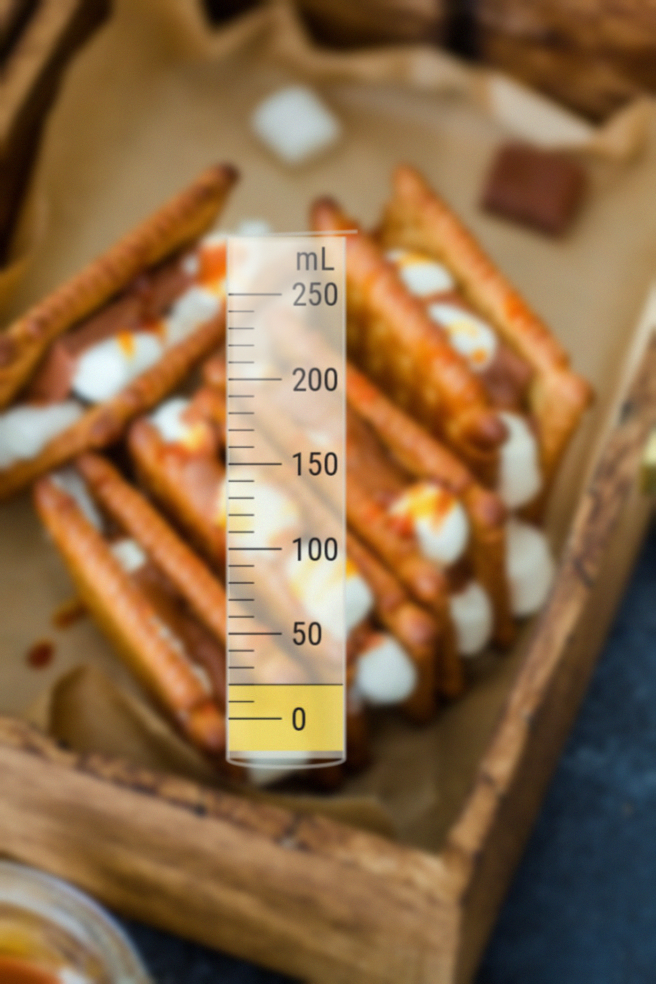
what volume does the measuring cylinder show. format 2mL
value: 20mL
